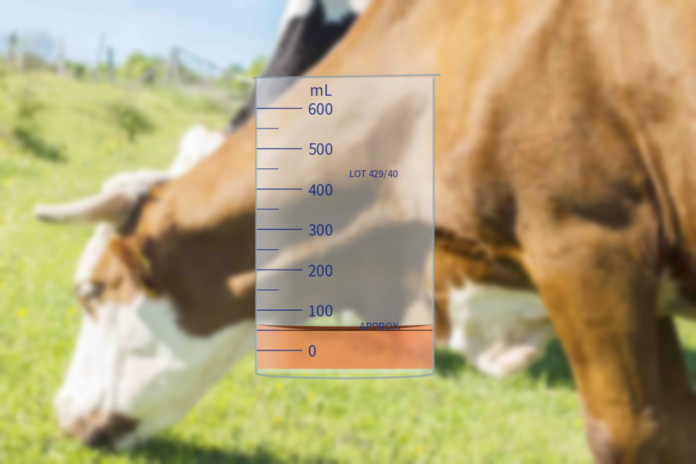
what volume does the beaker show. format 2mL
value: 50mL
